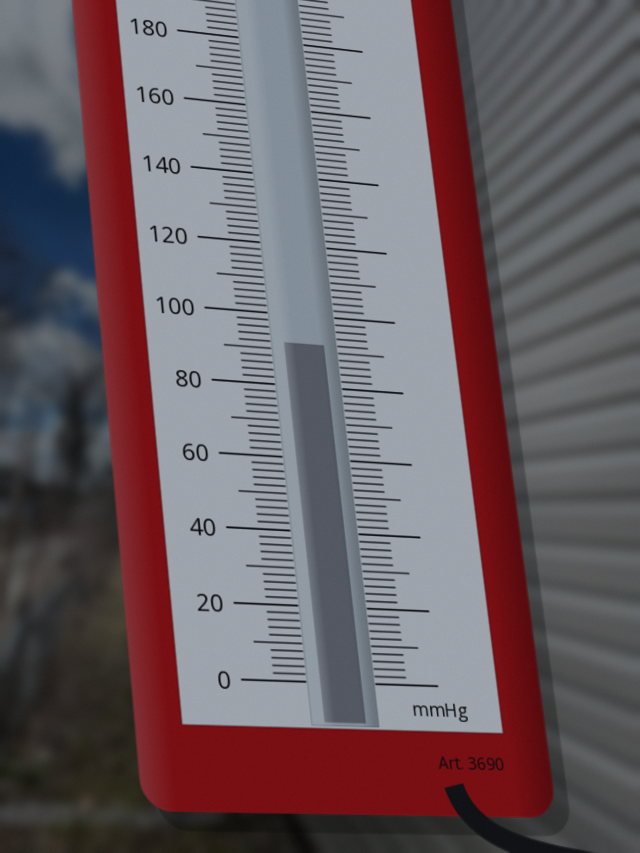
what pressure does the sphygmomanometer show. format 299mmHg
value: 92mmHg
